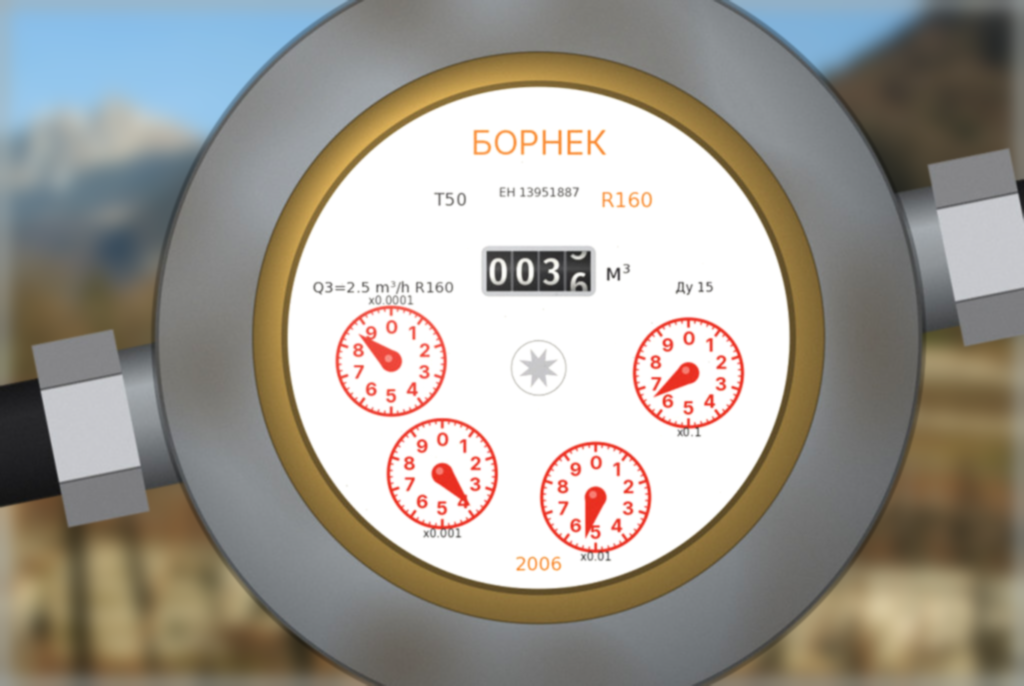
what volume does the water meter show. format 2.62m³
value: 35.6538m³
